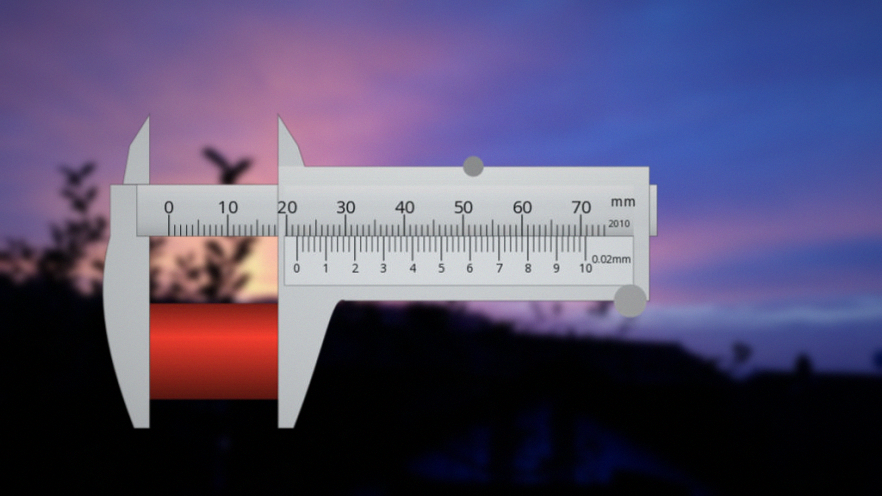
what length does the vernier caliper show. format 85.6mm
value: 21.8mm
